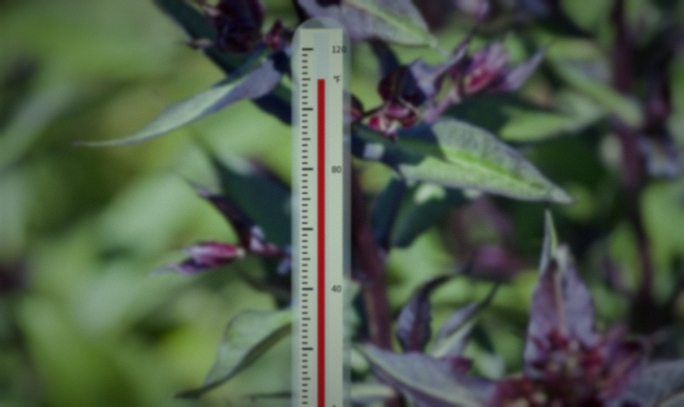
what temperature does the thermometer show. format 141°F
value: 110°F
